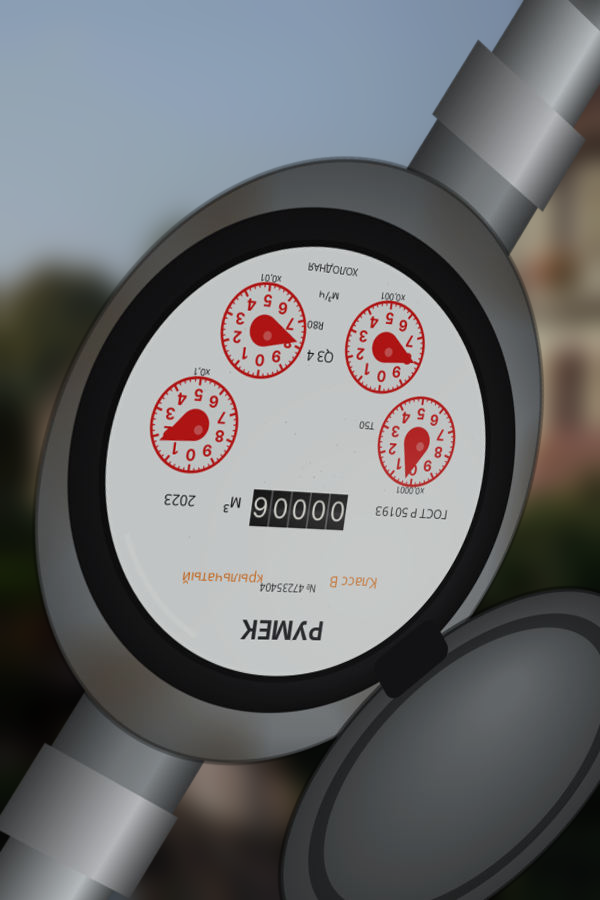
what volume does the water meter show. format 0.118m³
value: 6.1780m³
